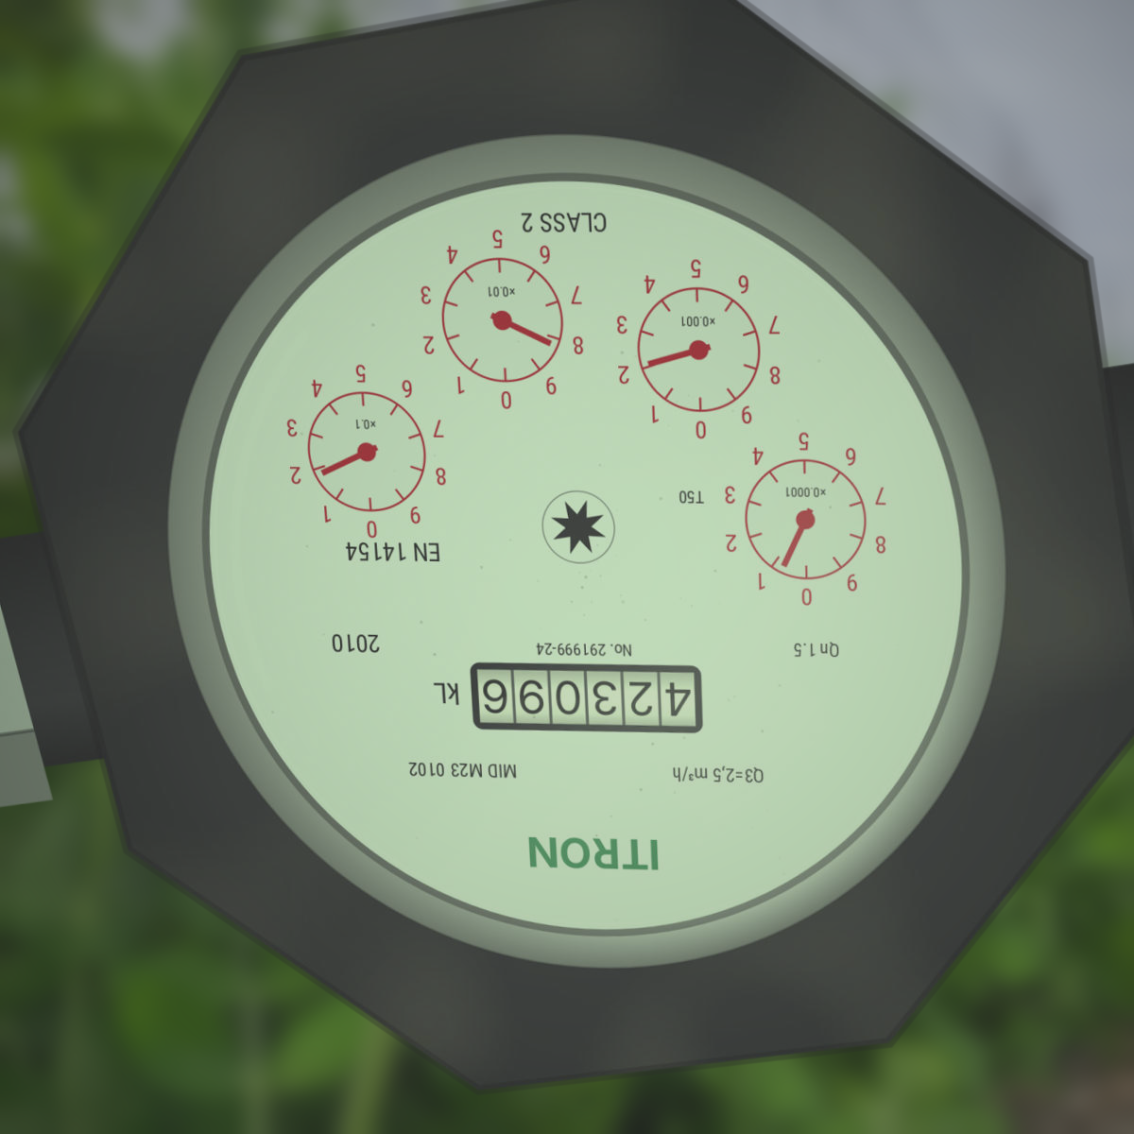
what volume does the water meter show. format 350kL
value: 423096.1820kL
